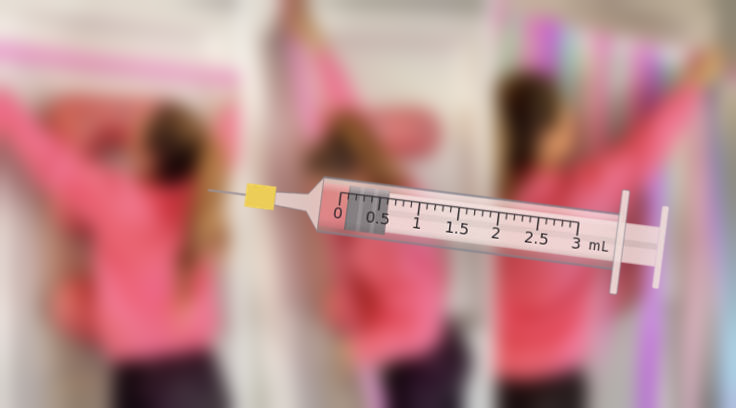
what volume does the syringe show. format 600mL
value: 0.1mL
